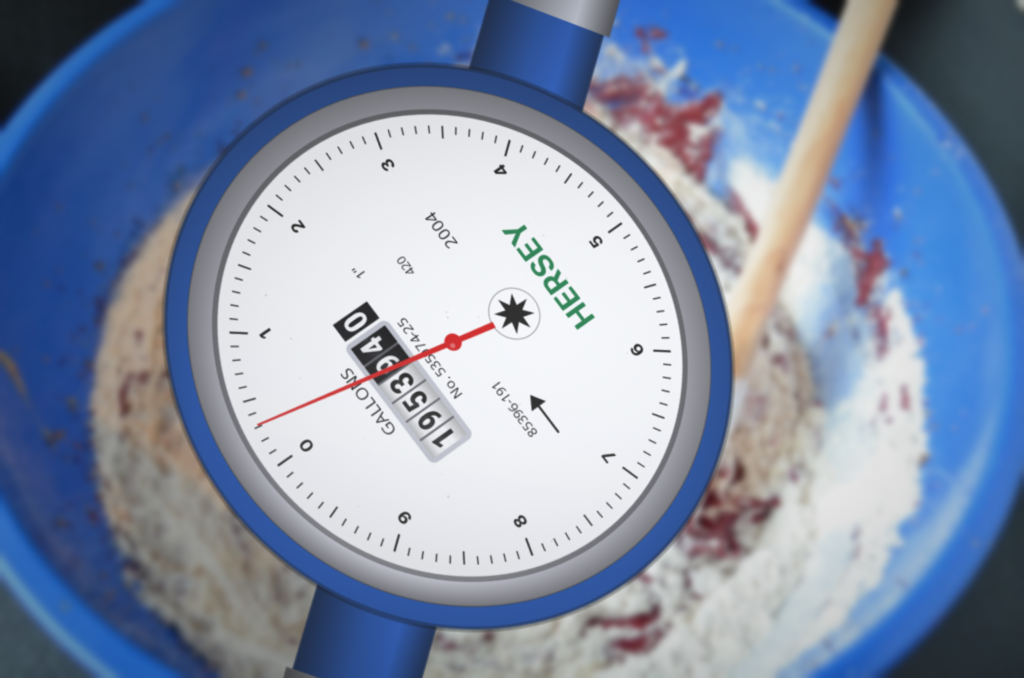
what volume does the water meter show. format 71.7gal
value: 1953940.3gal
